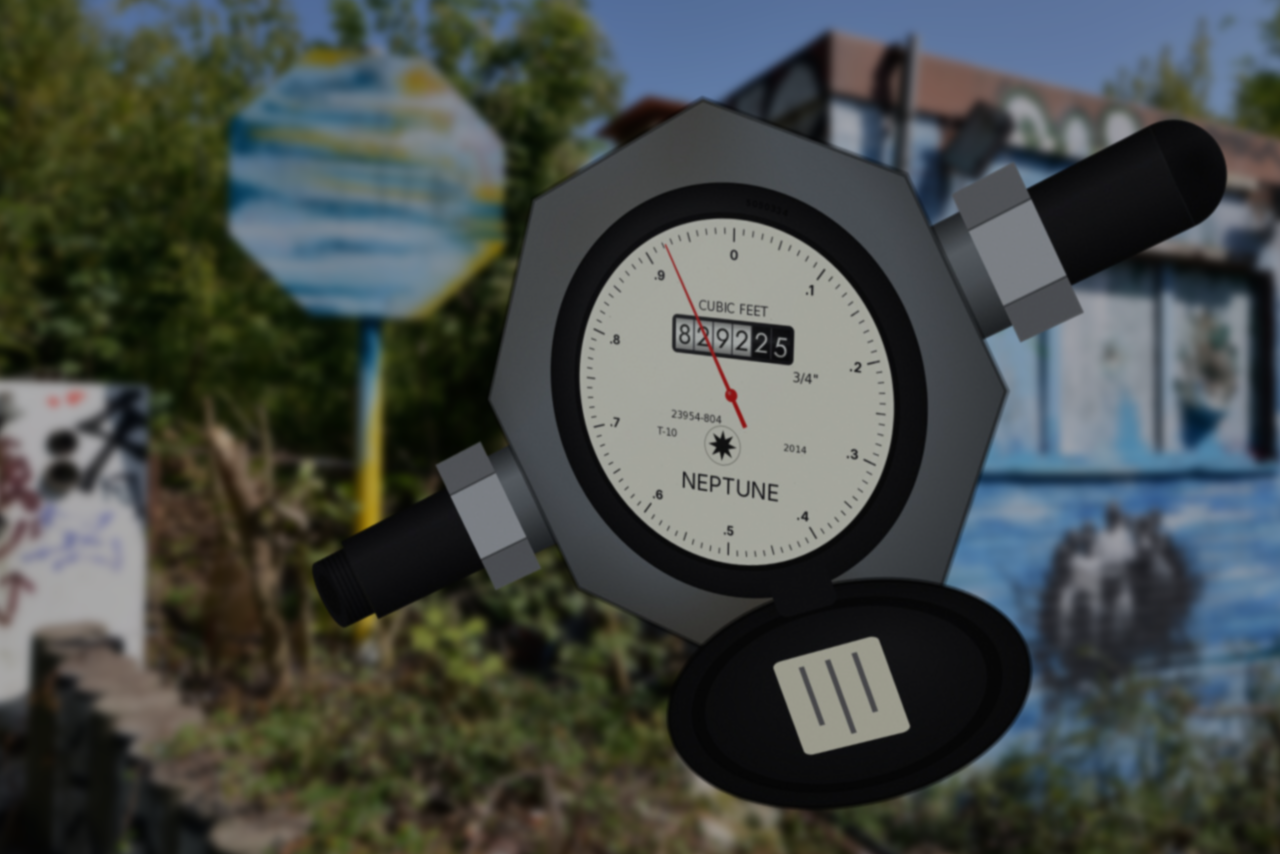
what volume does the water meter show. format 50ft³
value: 829224.92ft³
